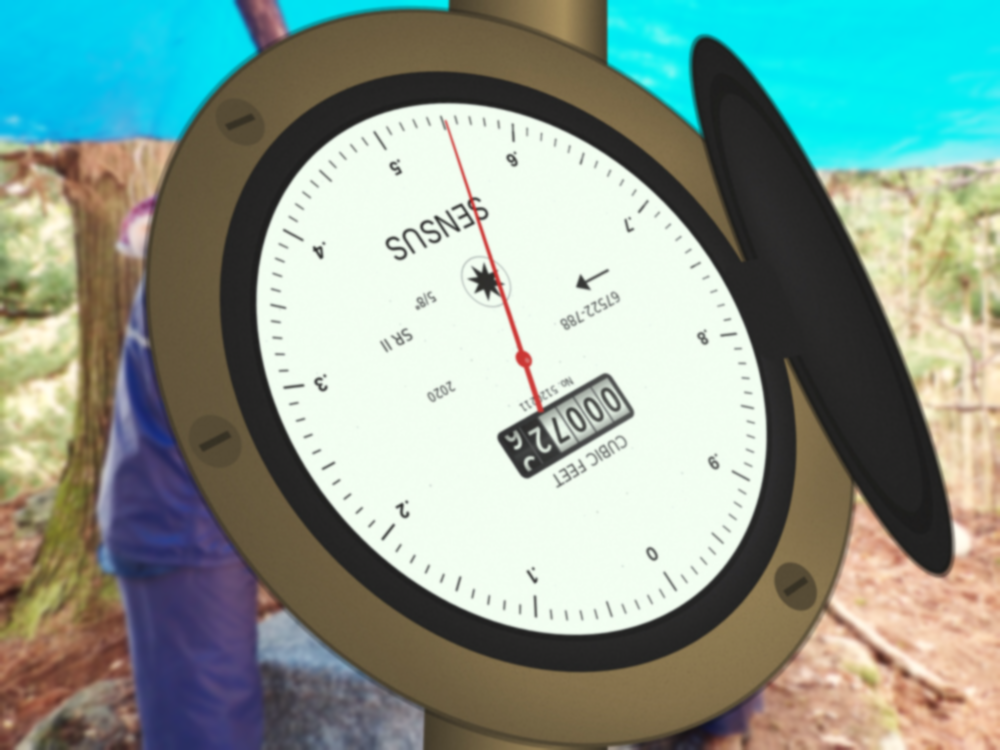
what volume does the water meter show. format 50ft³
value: 725.55ft³
